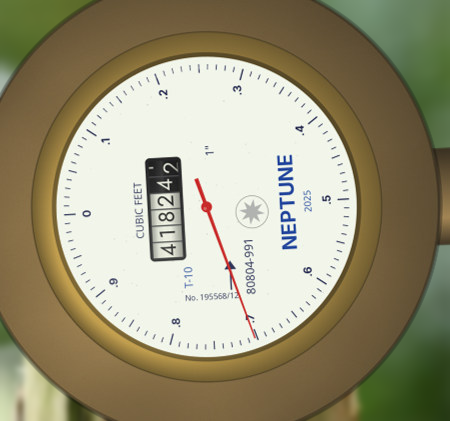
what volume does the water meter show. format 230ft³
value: 418241.70ft³
